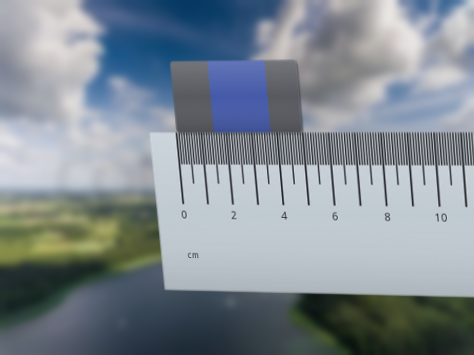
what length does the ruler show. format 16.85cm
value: 5cm
